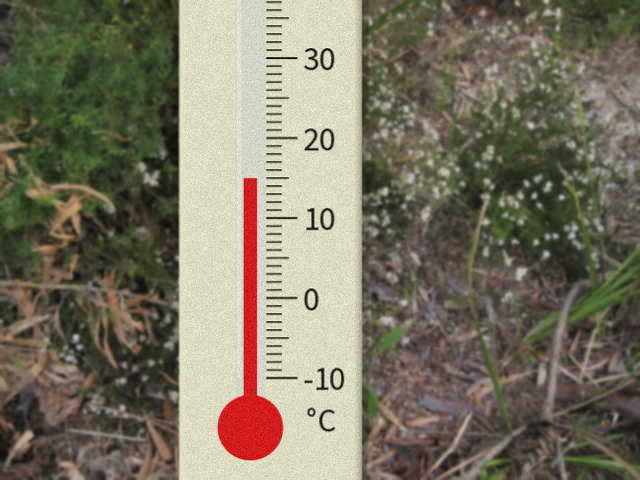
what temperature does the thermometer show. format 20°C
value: 15°C
